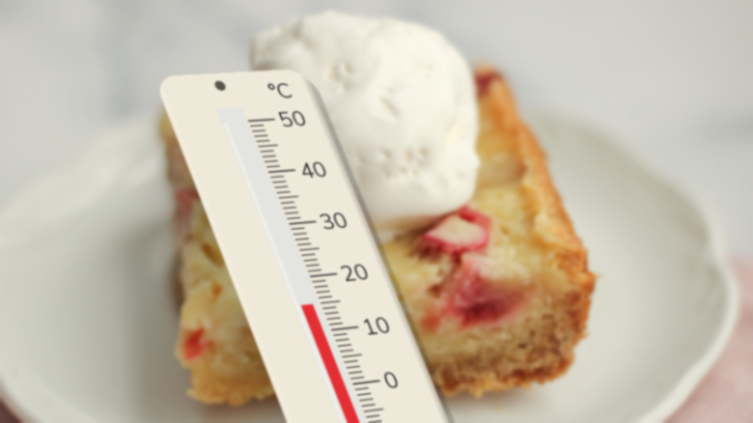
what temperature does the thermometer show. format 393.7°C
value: 15°C
